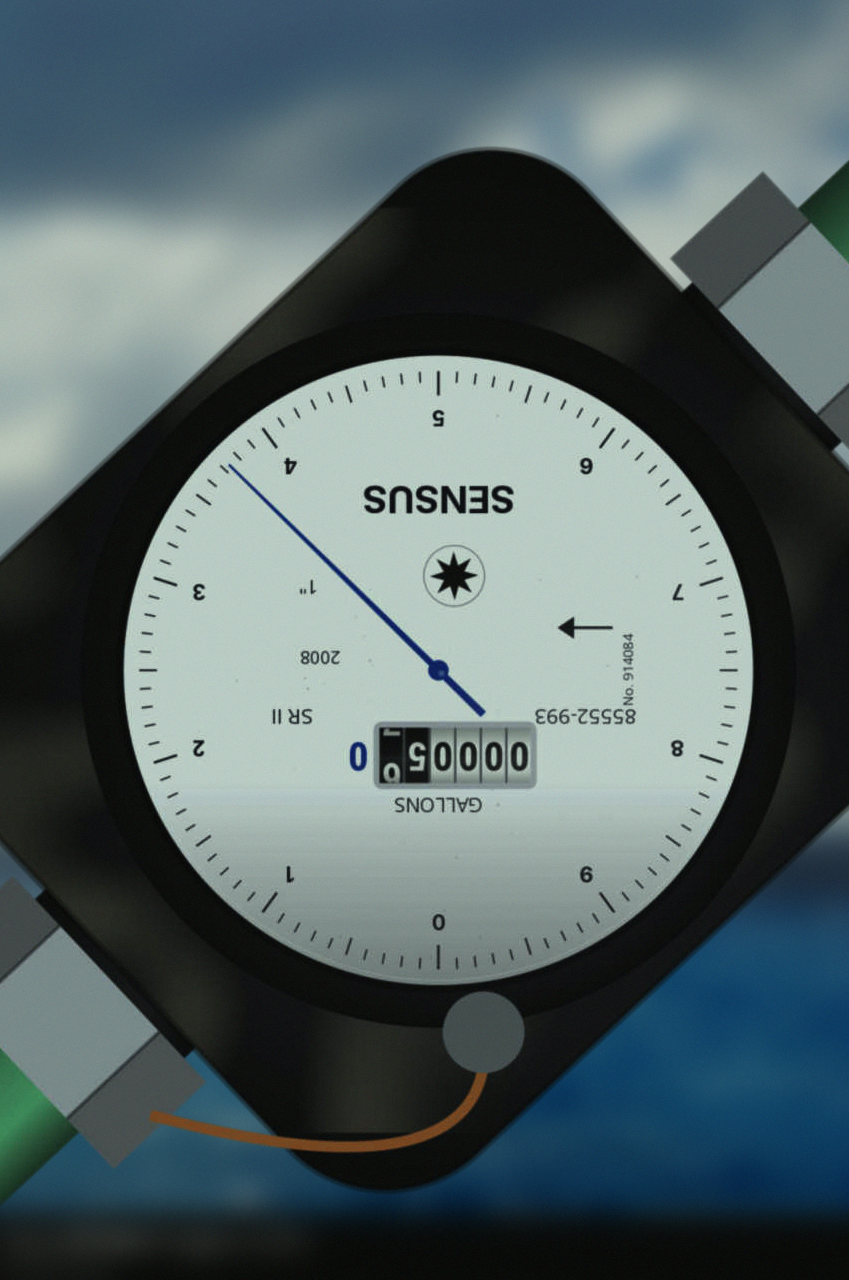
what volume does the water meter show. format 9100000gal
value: 563.7gal
